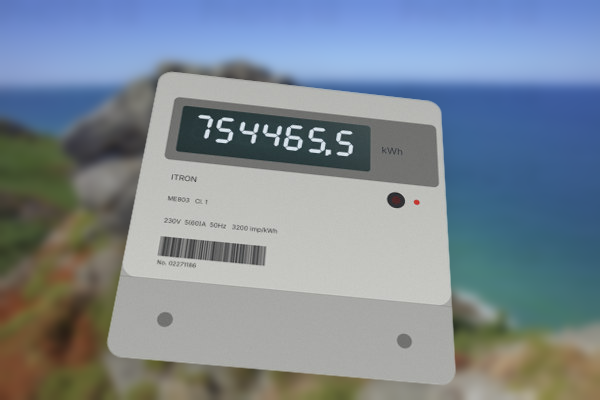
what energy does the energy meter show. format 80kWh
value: 754465.5kWh
